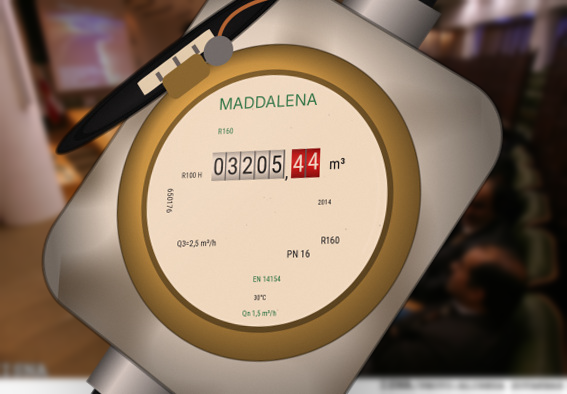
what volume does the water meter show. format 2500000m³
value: 3205.44m³
